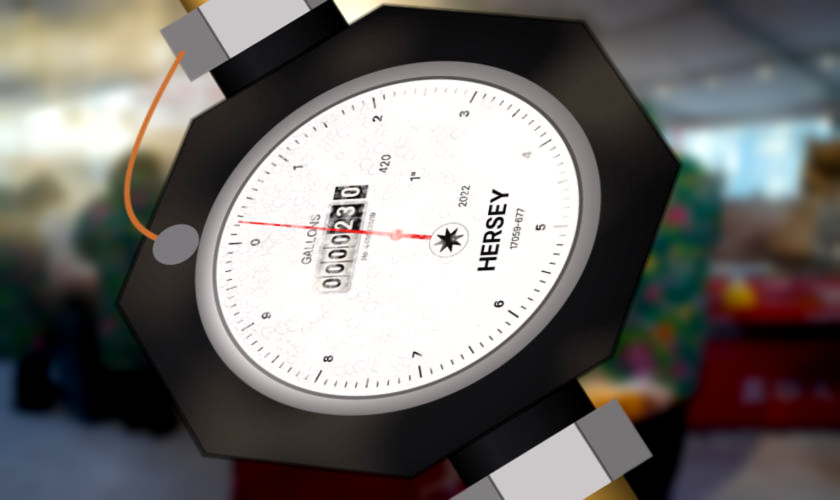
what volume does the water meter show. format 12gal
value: 230.2gal
